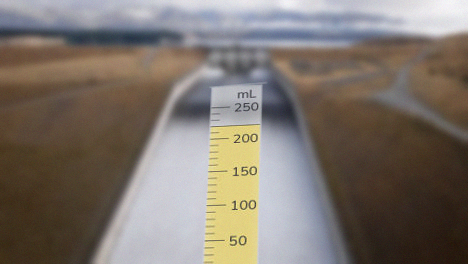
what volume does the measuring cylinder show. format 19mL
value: 220mL
